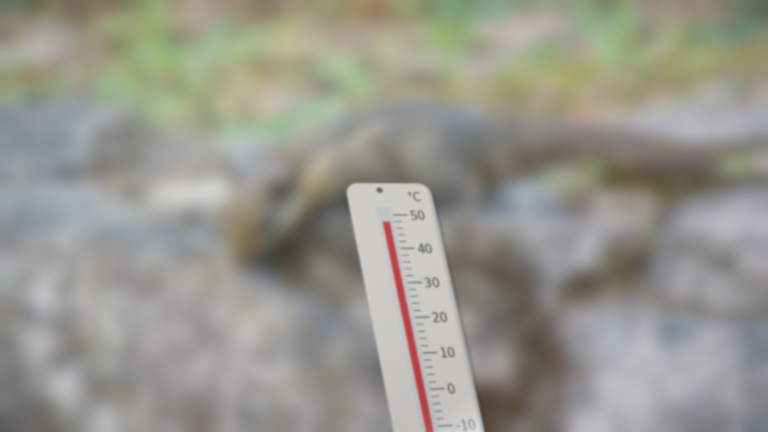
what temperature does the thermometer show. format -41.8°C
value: 48°C
